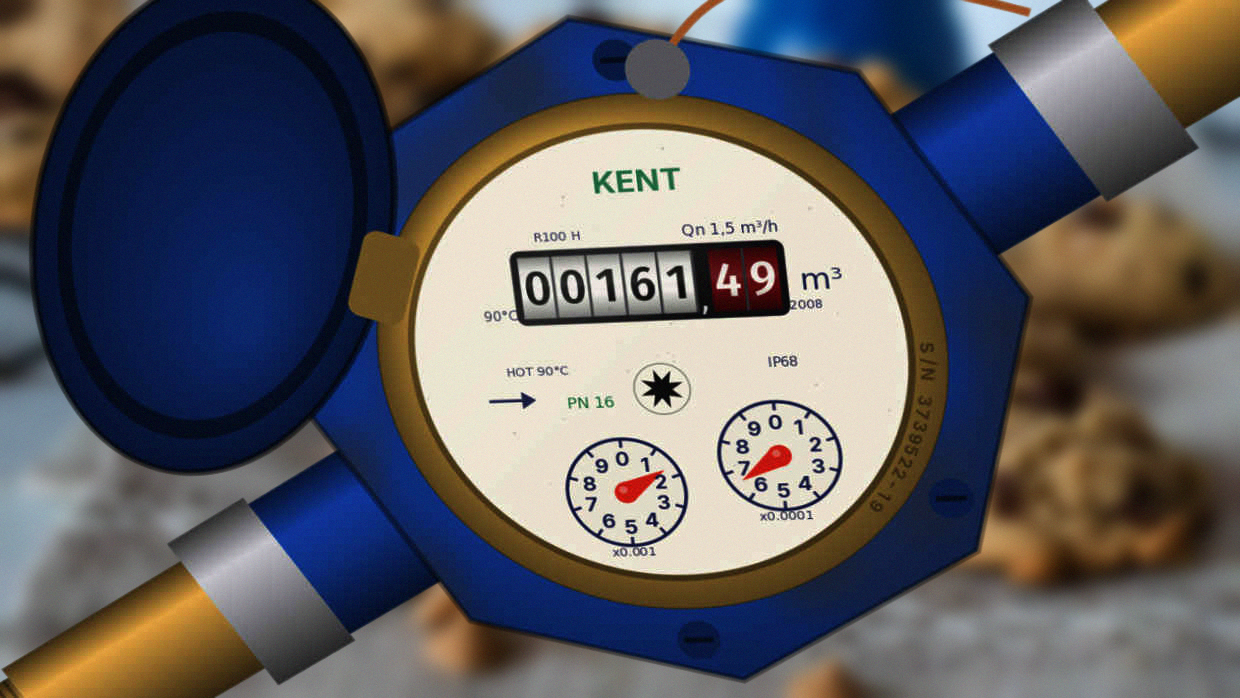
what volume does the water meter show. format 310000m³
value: 161.4916m³
